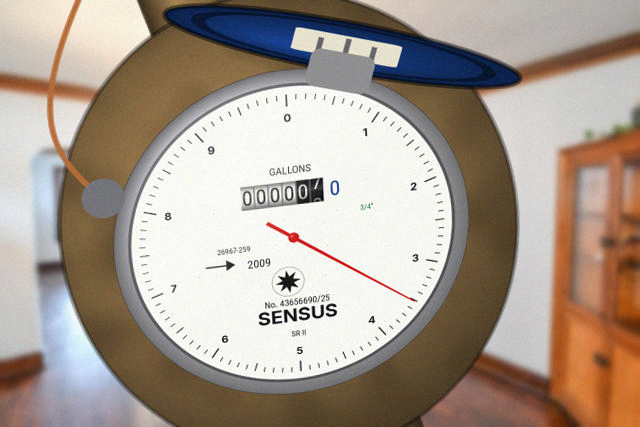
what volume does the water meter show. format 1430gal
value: 73.5gal
